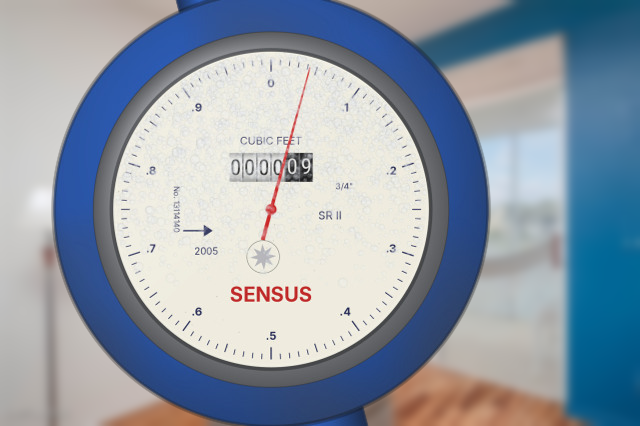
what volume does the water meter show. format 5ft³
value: 9.04ft³
